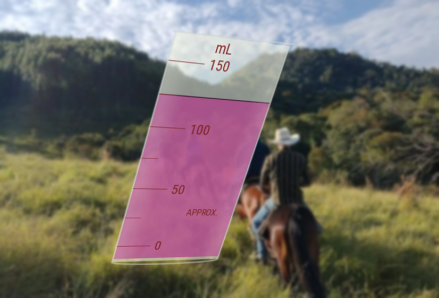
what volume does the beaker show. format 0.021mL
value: 125mL
